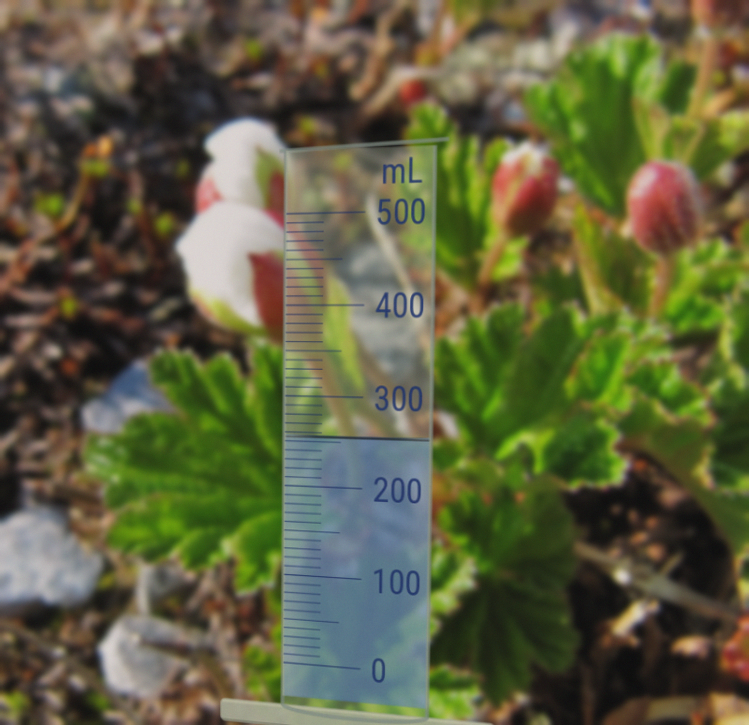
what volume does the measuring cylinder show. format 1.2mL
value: 255mL
